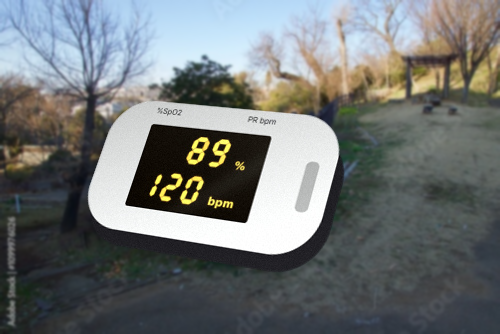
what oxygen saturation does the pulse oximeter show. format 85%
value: 89%
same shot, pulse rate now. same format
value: 120bpm
